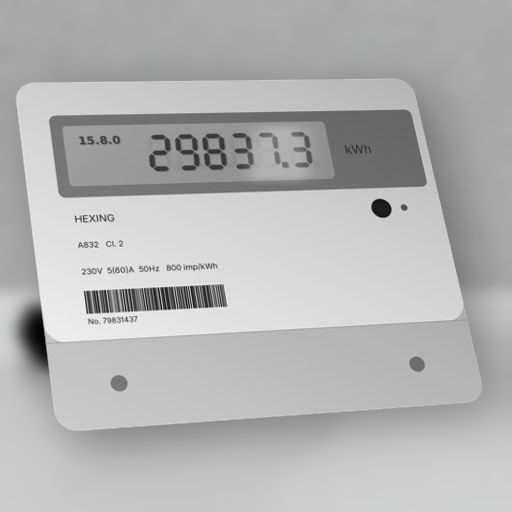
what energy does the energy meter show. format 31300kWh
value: 29837.3kWh
